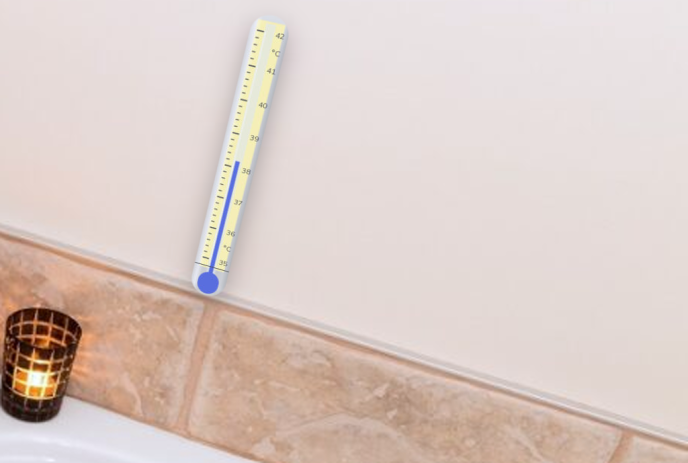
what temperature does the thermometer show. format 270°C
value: 38.2°C
